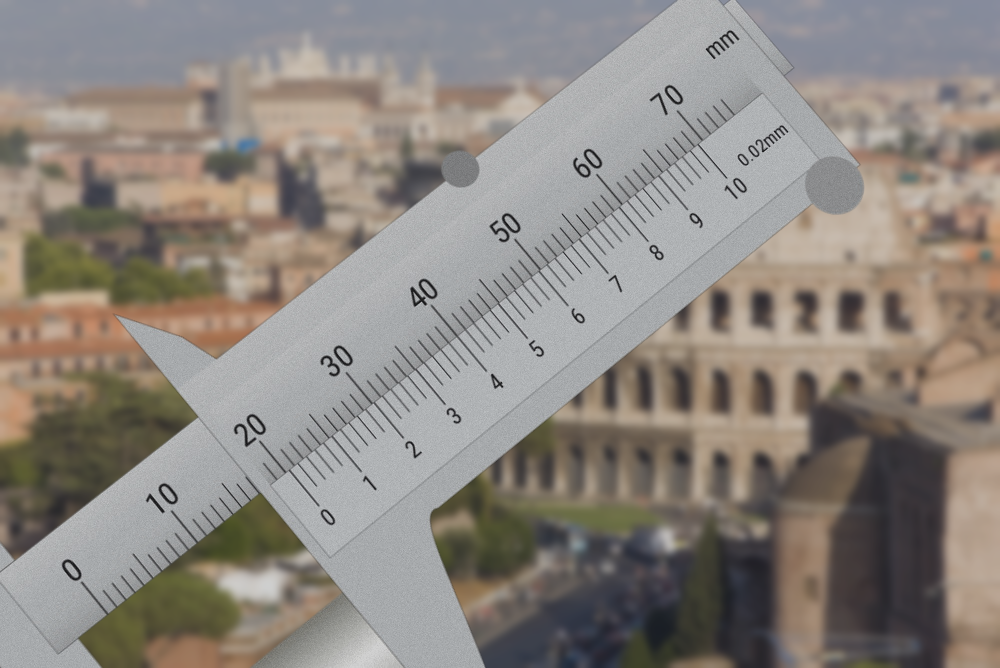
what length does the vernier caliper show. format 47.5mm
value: 20.4mm
